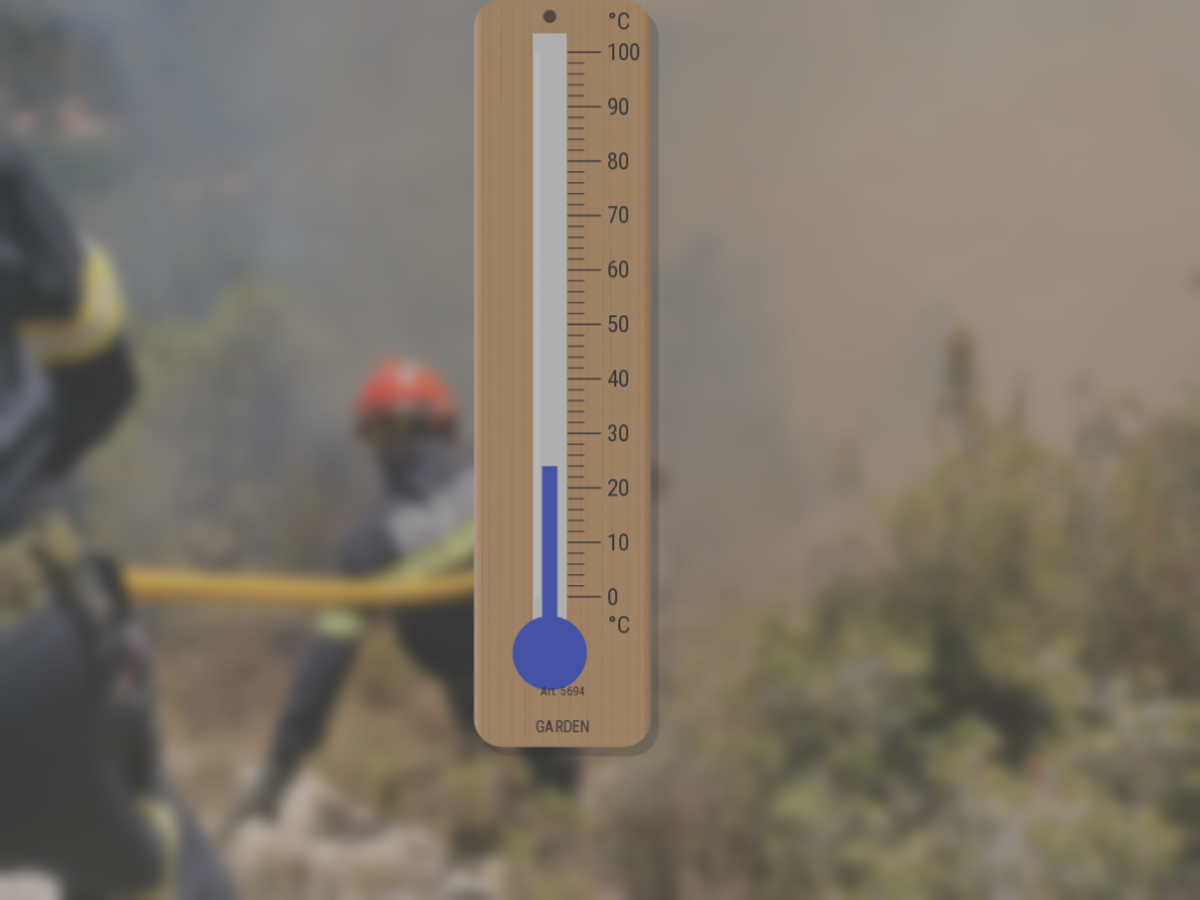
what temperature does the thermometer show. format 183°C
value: 24°C
